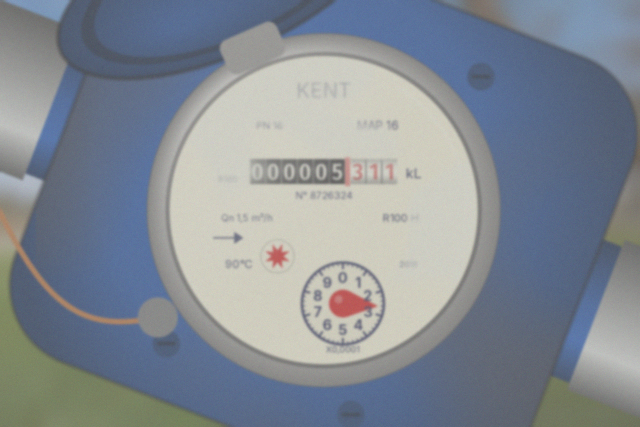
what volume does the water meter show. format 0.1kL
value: 5.3112kL
